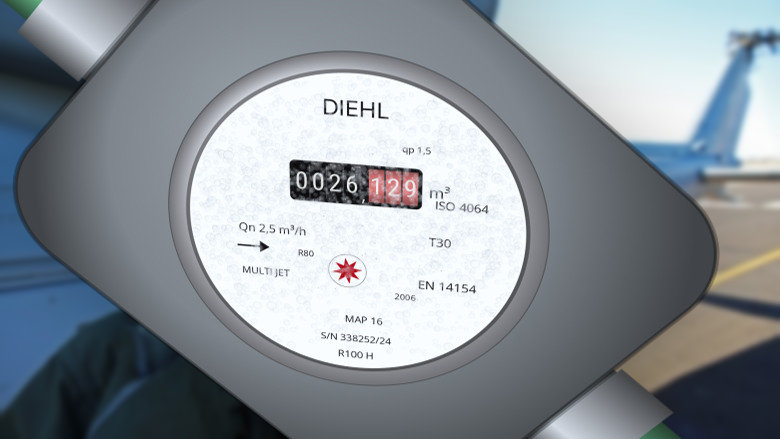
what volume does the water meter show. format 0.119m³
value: 26.129m³
